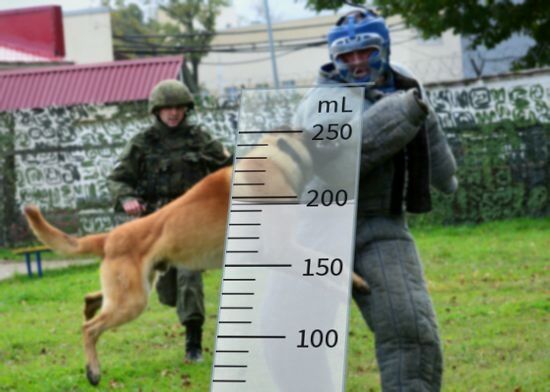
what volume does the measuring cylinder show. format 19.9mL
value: 195mL
